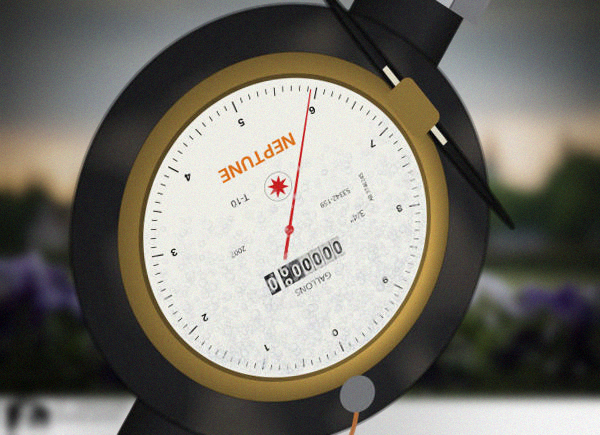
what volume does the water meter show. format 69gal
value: 85.9gal
